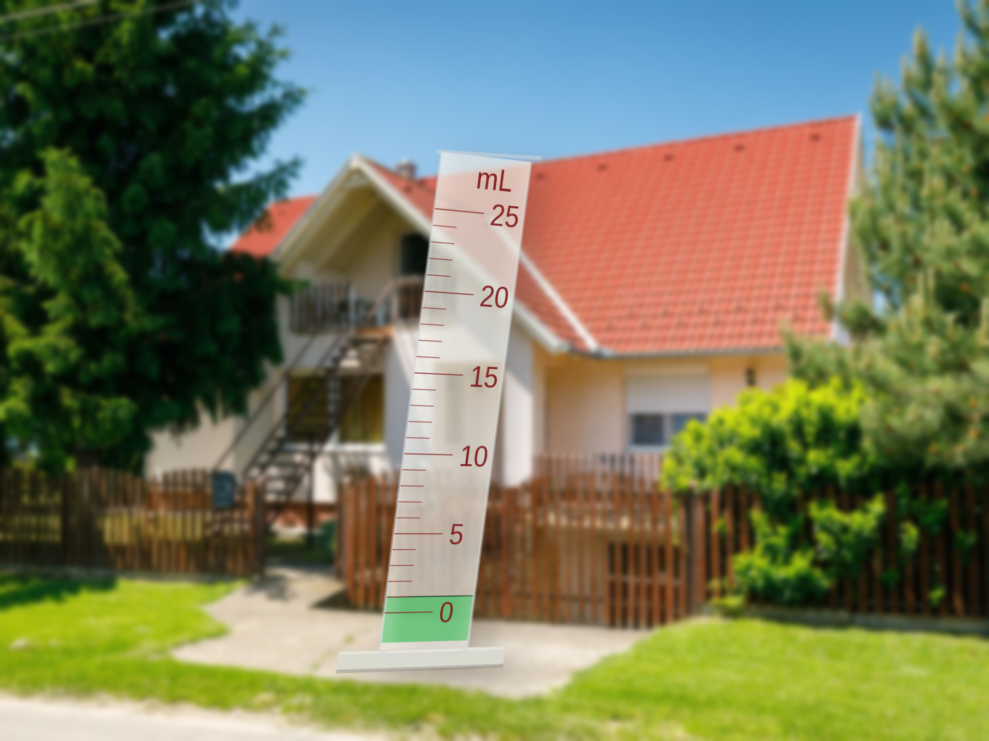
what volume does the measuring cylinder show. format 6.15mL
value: 1mL
